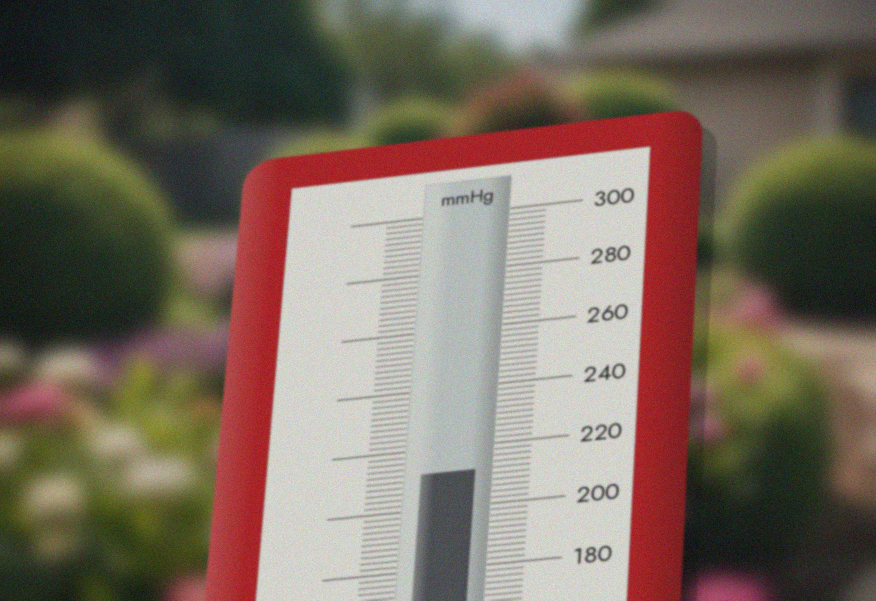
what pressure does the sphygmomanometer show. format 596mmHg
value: 212mmHg
